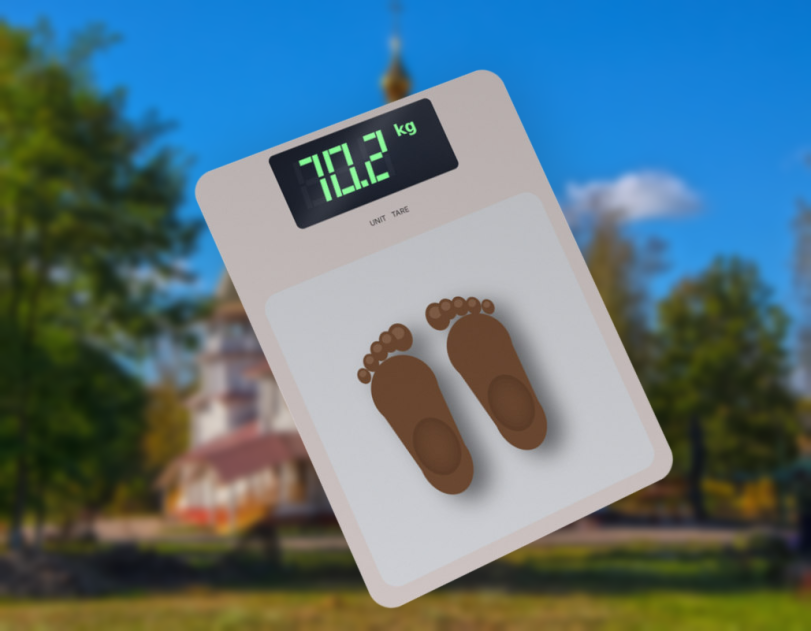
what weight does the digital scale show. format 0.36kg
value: 70.2kg
